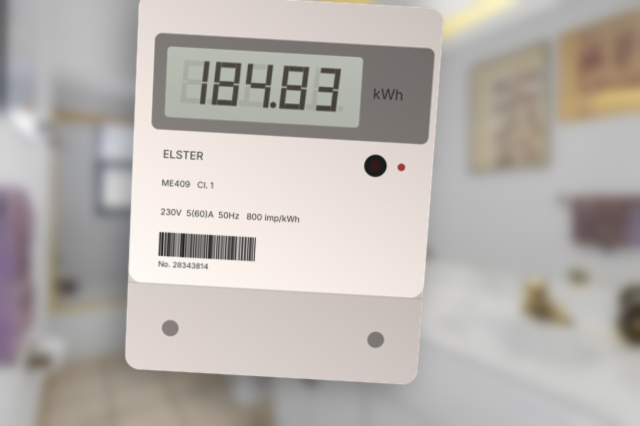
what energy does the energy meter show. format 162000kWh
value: 184.83kWh
